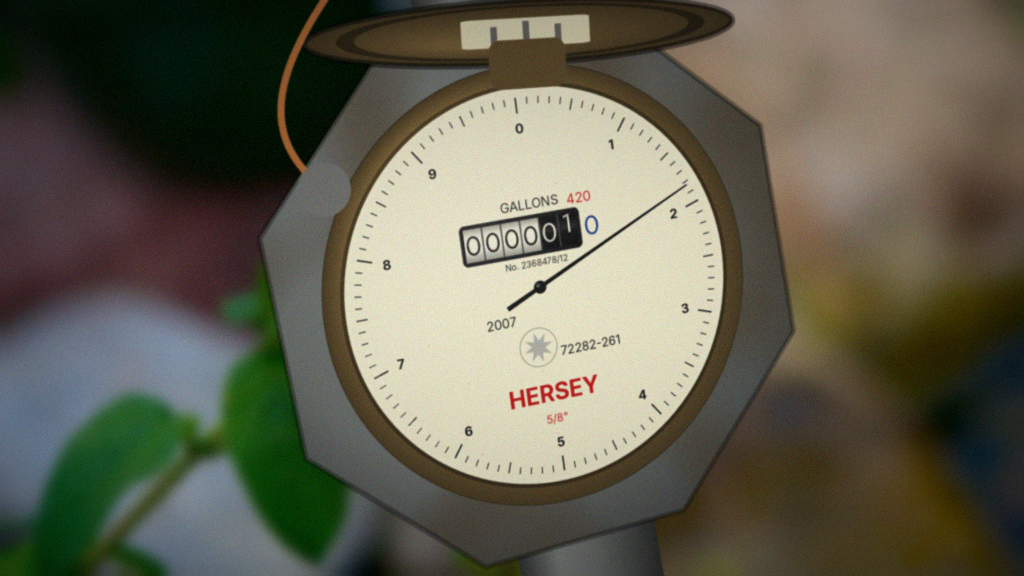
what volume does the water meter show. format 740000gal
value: 11.8gal
